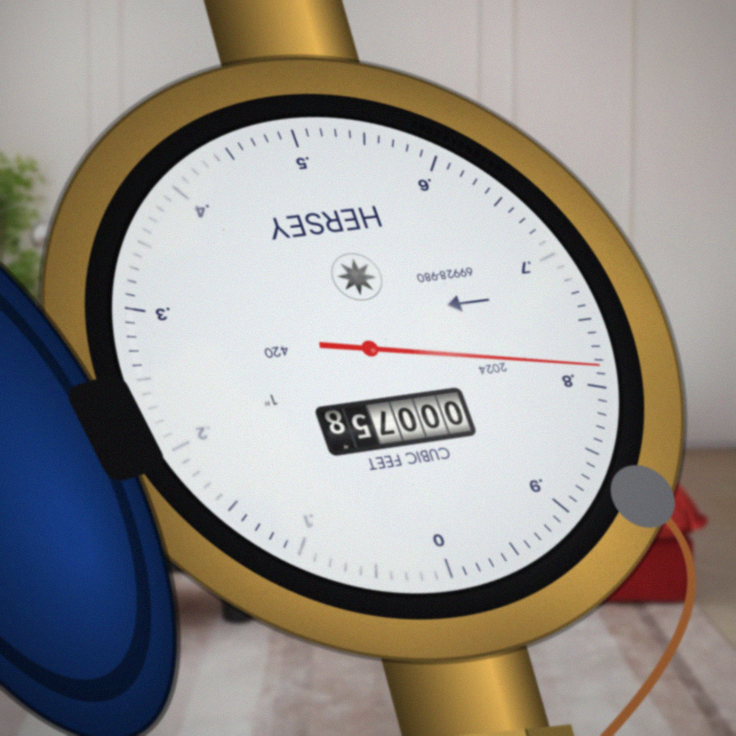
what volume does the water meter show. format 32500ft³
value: 757.78ft³
